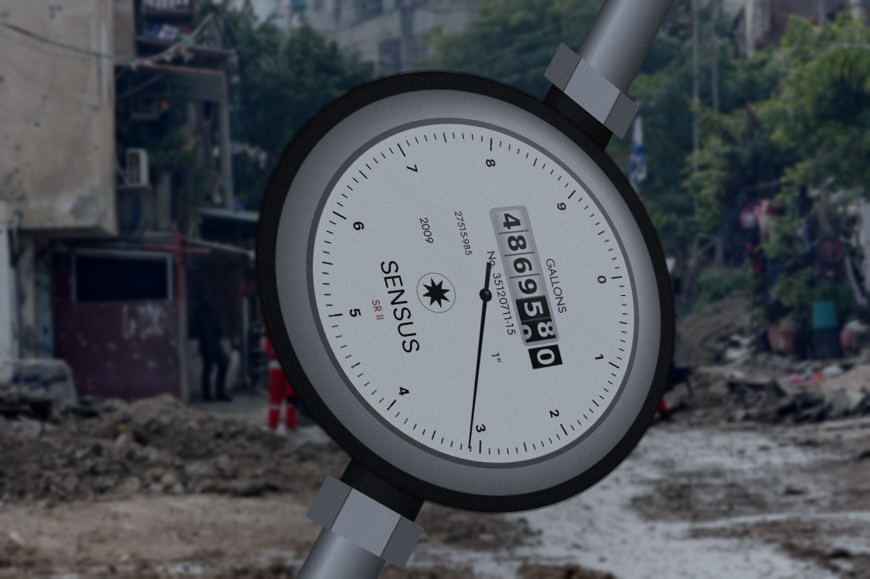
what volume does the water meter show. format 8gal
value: 4869583.1gal
